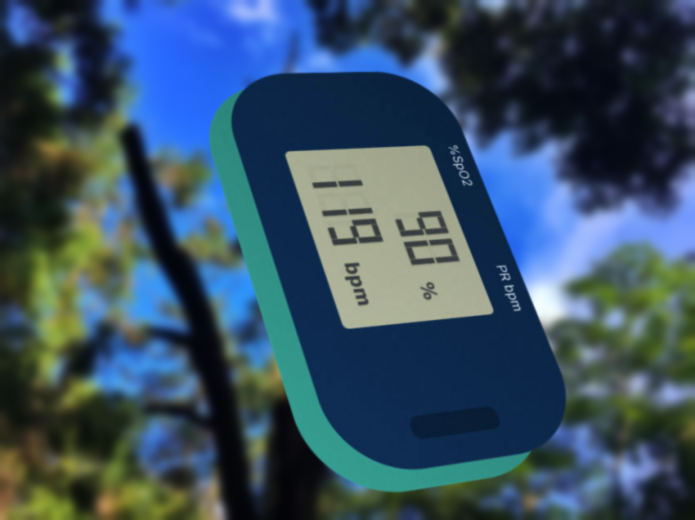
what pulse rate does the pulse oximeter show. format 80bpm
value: 119bpm
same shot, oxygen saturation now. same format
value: 90%
